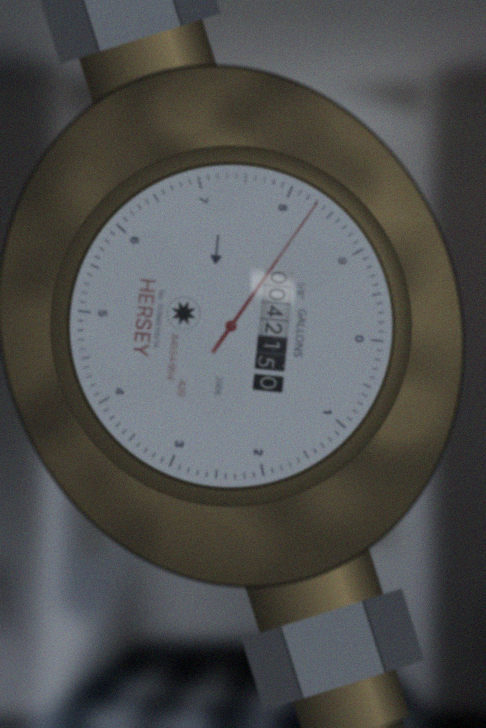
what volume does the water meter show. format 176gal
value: 42148.3gal
